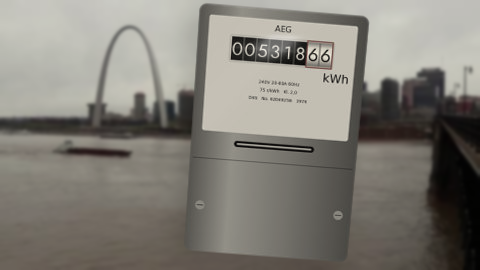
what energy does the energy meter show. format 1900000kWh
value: 5318.66kWh
